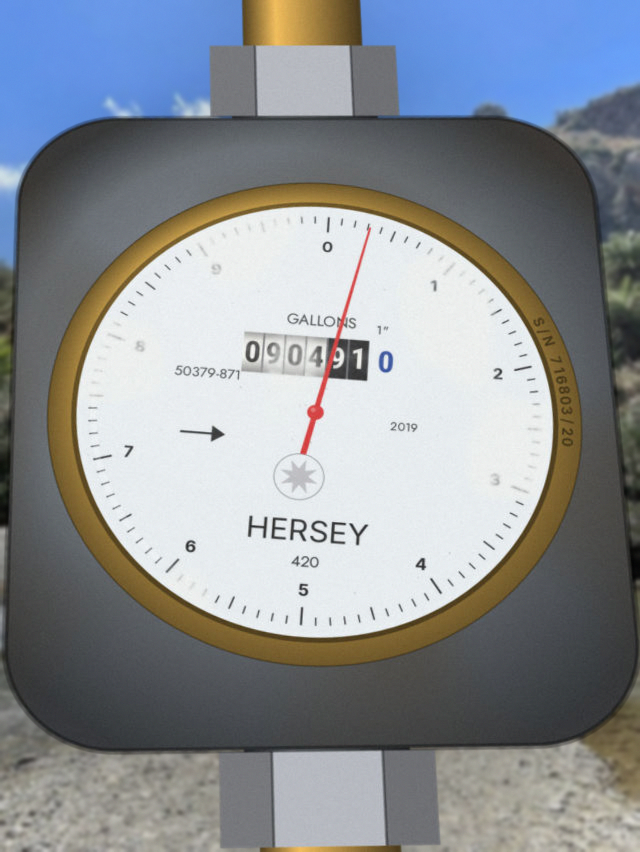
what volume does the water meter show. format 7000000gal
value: 904910.3gal
